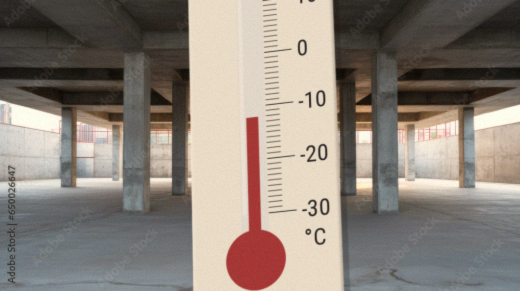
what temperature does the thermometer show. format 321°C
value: -12°C
